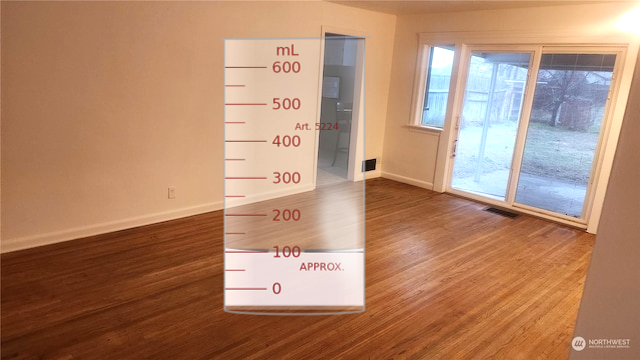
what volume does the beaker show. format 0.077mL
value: 100mL
